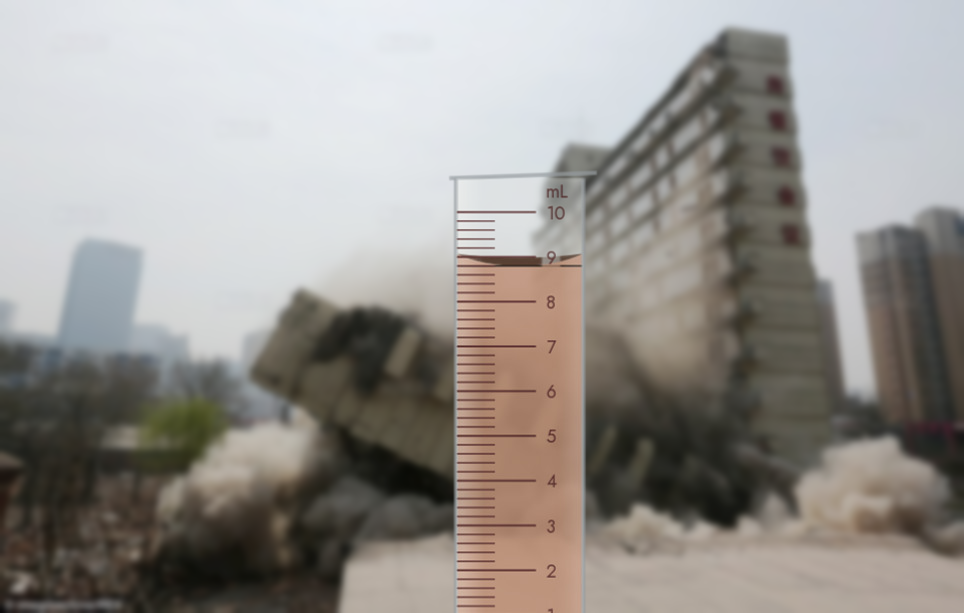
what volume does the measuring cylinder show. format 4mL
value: 8.8mL
